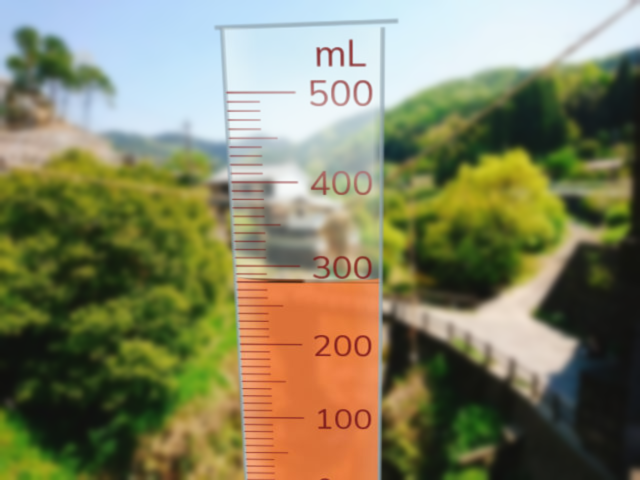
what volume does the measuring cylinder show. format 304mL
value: 280mL
